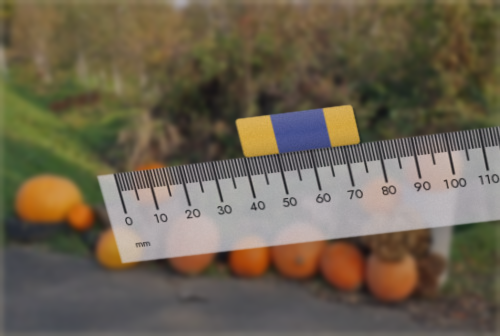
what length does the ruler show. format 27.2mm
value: 35mm
